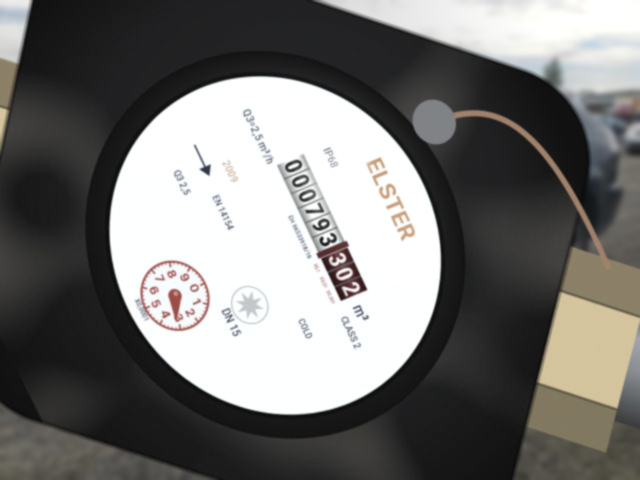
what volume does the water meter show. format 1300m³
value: 793.3023m³
